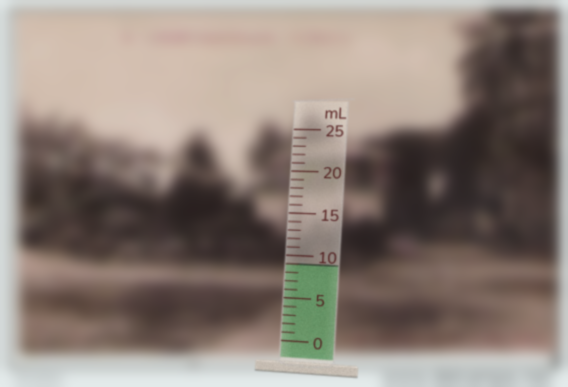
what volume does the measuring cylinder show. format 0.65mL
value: 9mL
